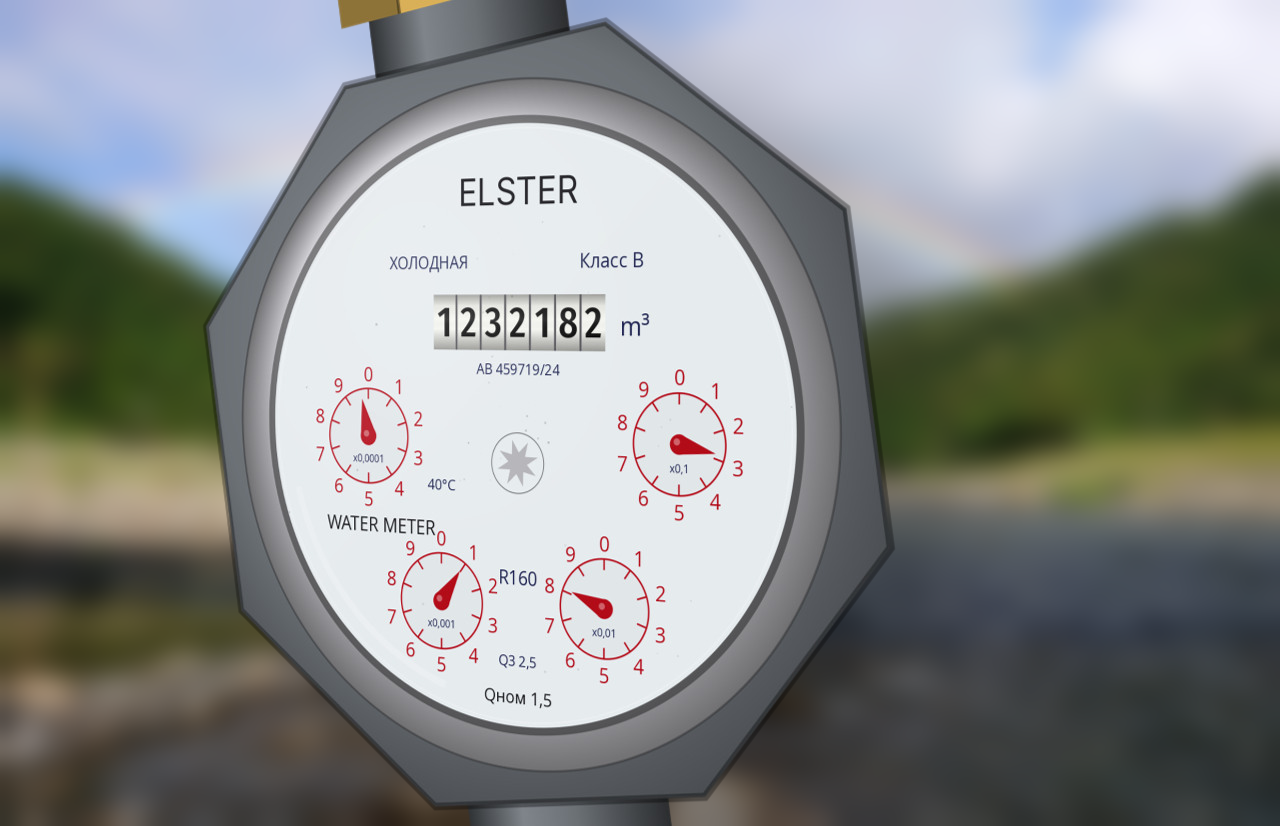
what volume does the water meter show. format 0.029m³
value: 1232182.2809m³
